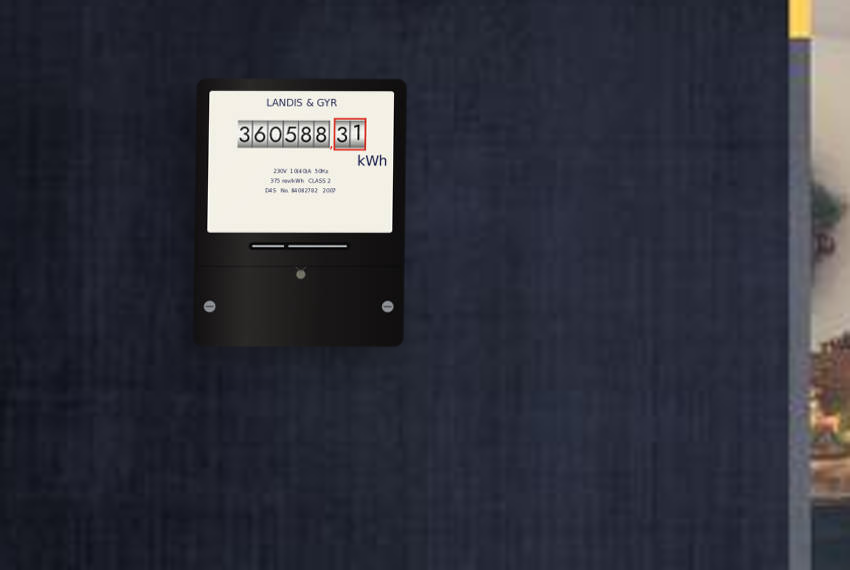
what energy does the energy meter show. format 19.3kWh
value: 360588.31kWh
